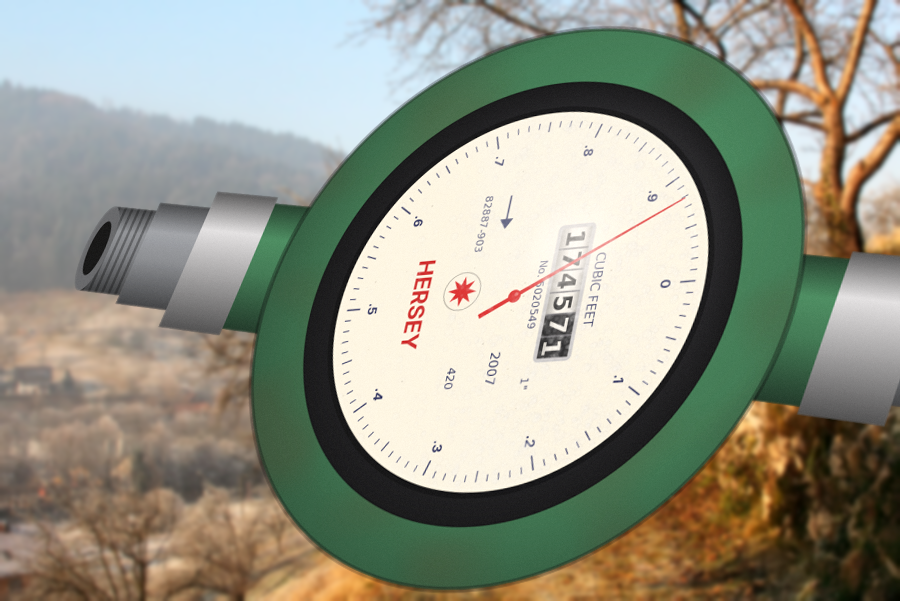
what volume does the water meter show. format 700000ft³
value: 174570.92ft³
